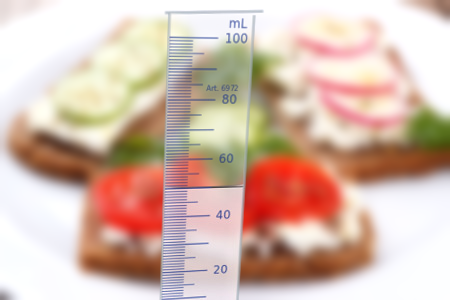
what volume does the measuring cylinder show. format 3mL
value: 50mL
